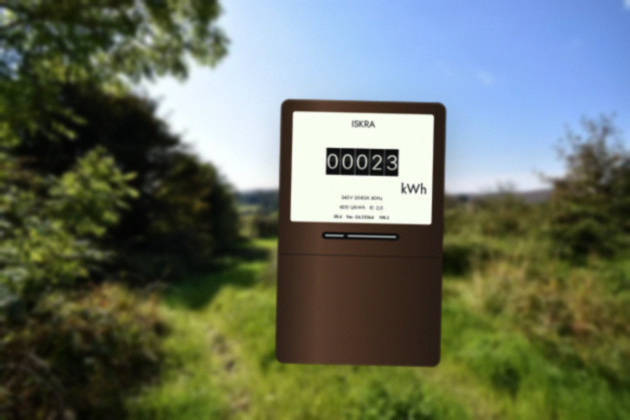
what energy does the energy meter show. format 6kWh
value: 23kWh
